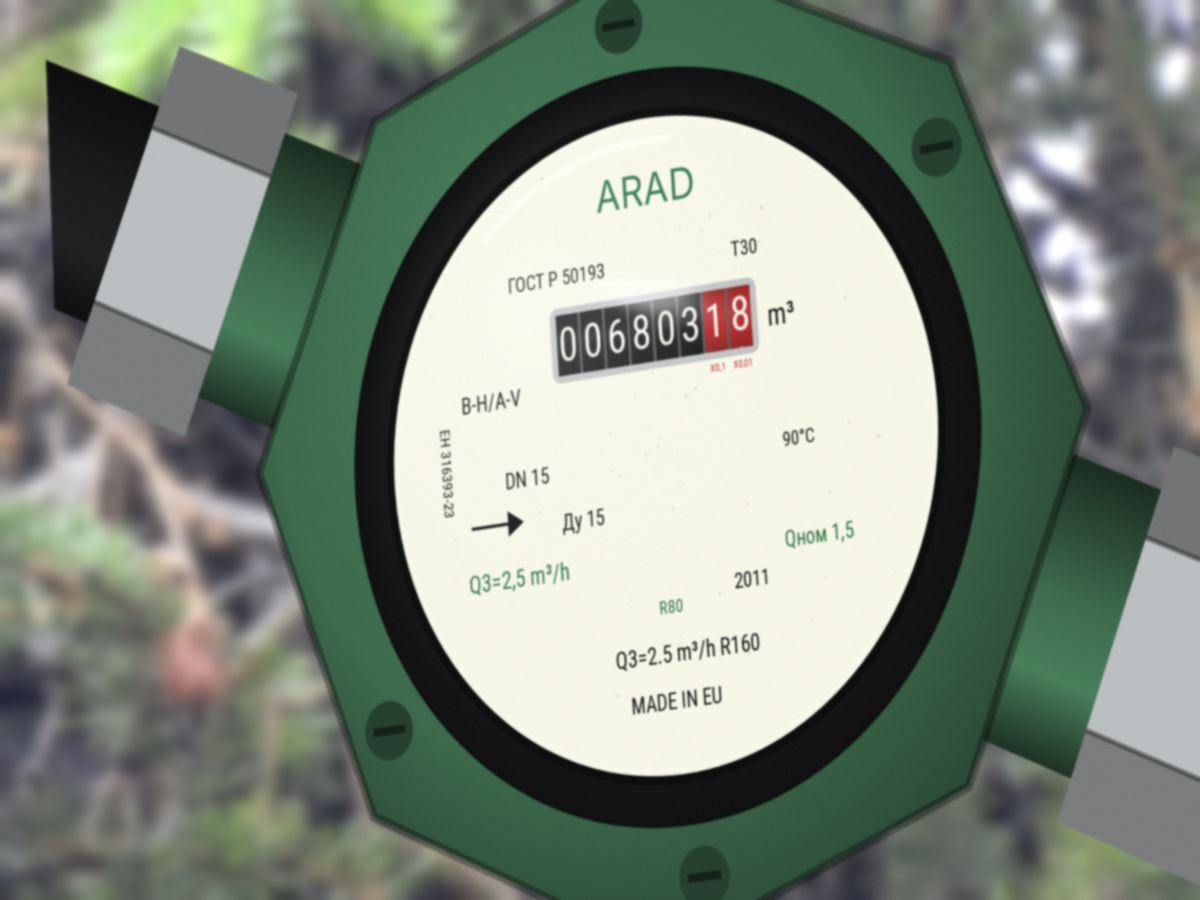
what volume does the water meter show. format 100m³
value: 6803.18m³
